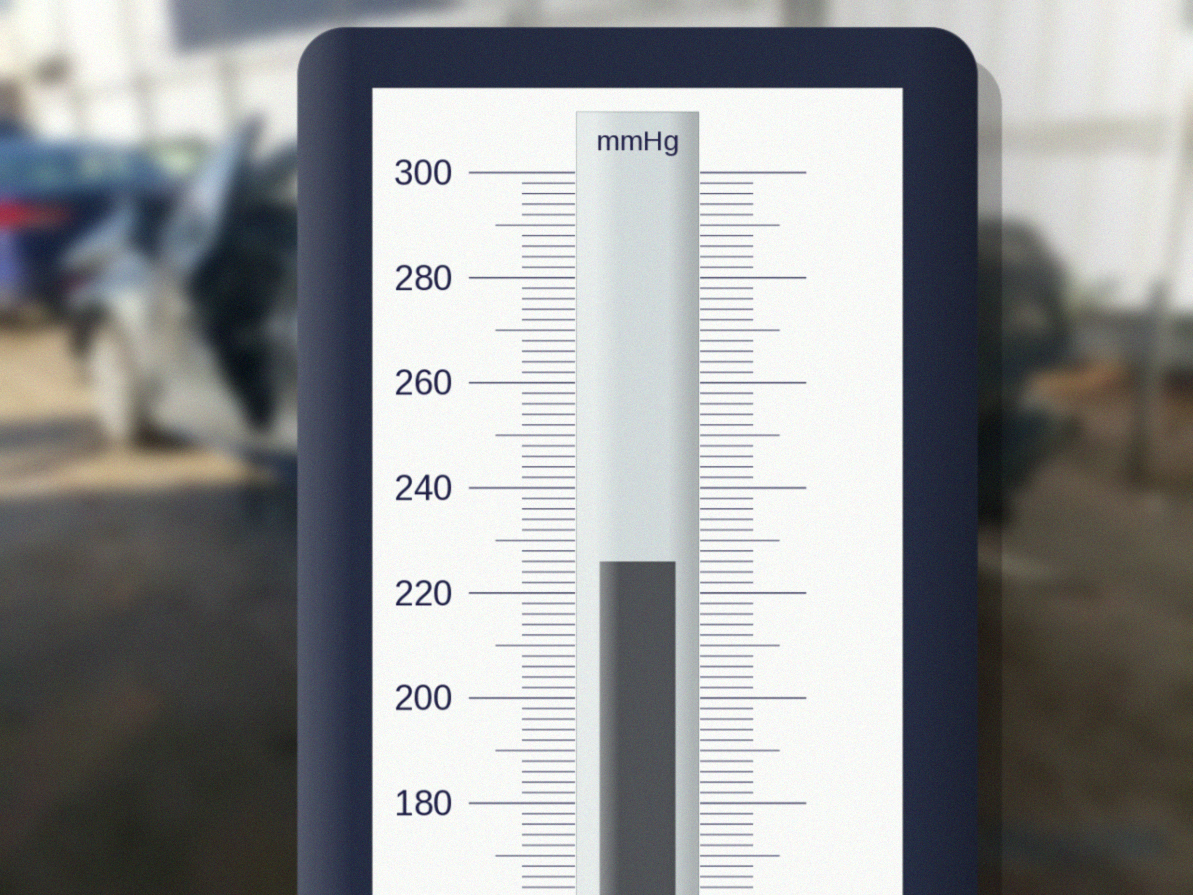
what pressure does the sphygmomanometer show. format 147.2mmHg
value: 226mmHg
